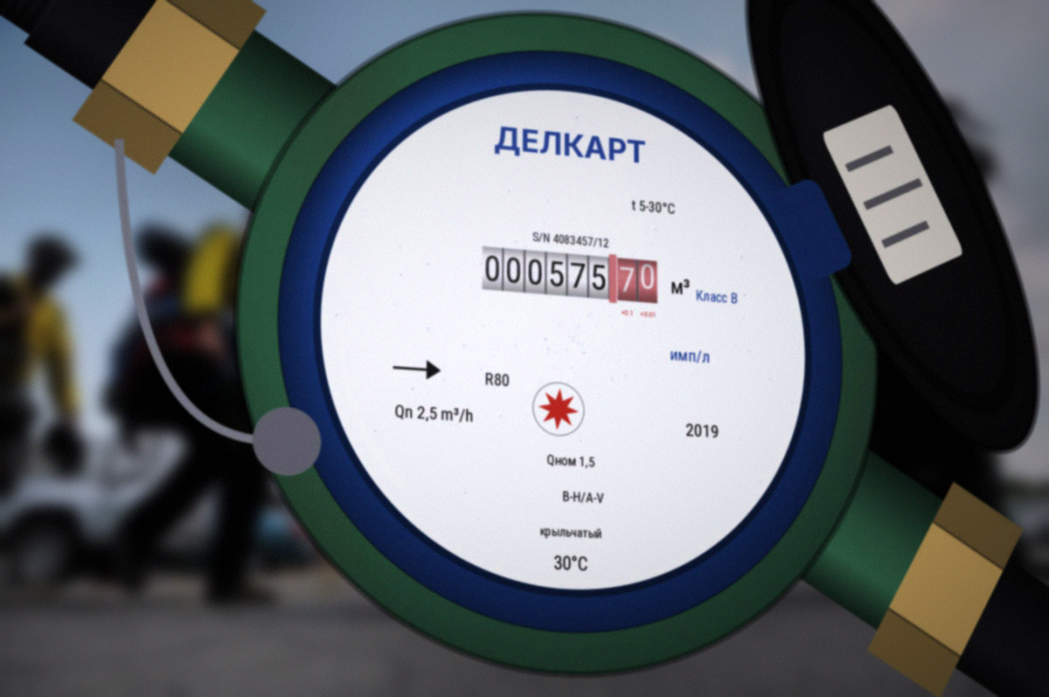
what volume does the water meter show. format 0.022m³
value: 575.70m³
